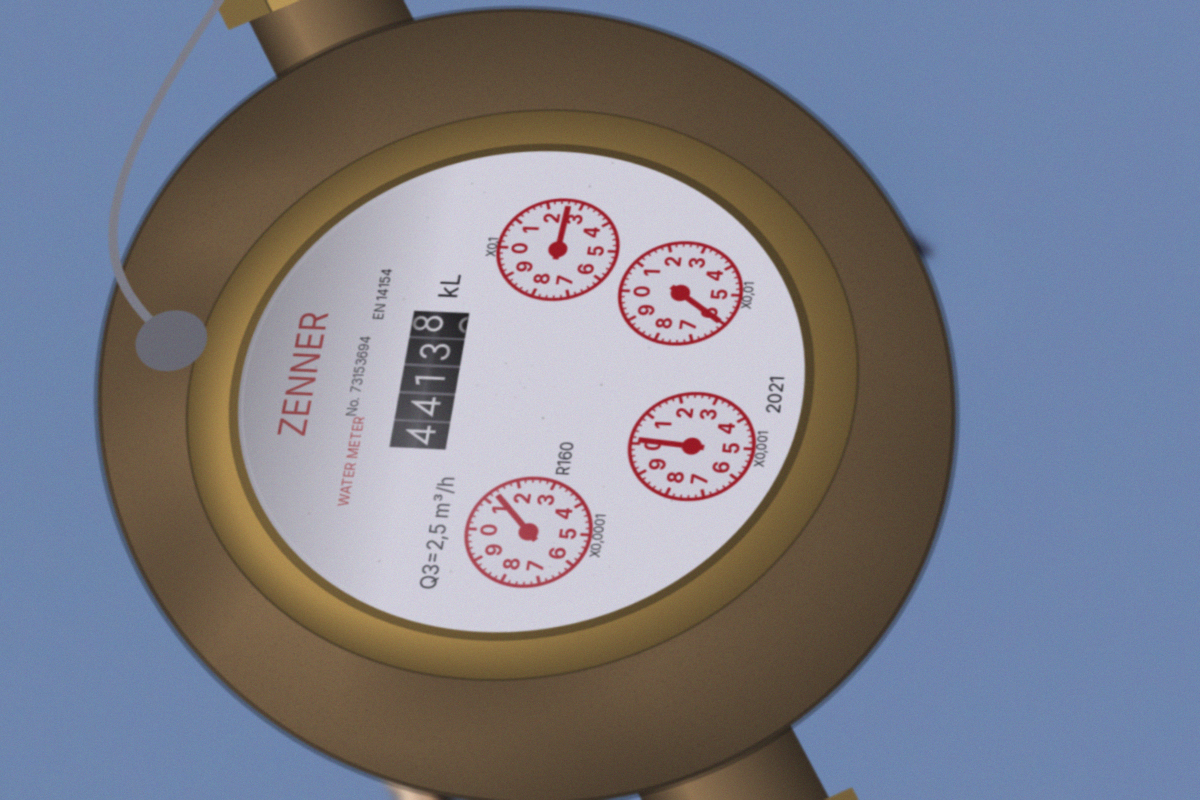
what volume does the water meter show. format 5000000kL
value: 44138.2601kL
